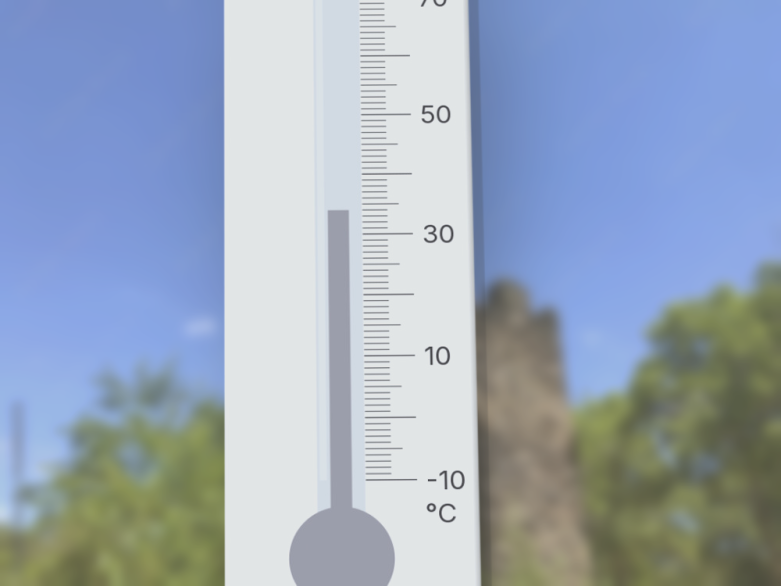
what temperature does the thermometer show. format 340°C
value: 34°C
